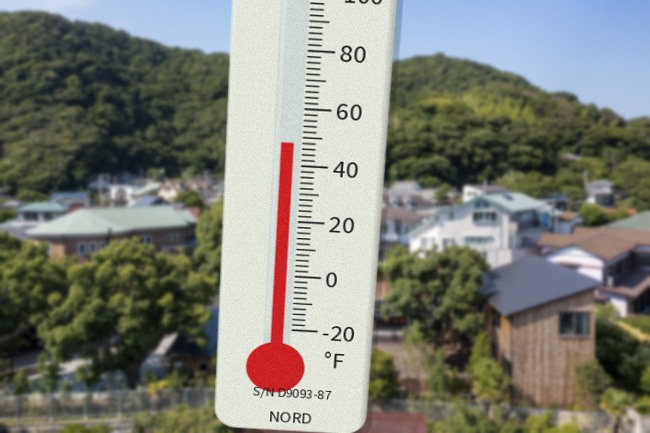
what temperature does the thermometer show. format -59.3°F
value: 48°F
